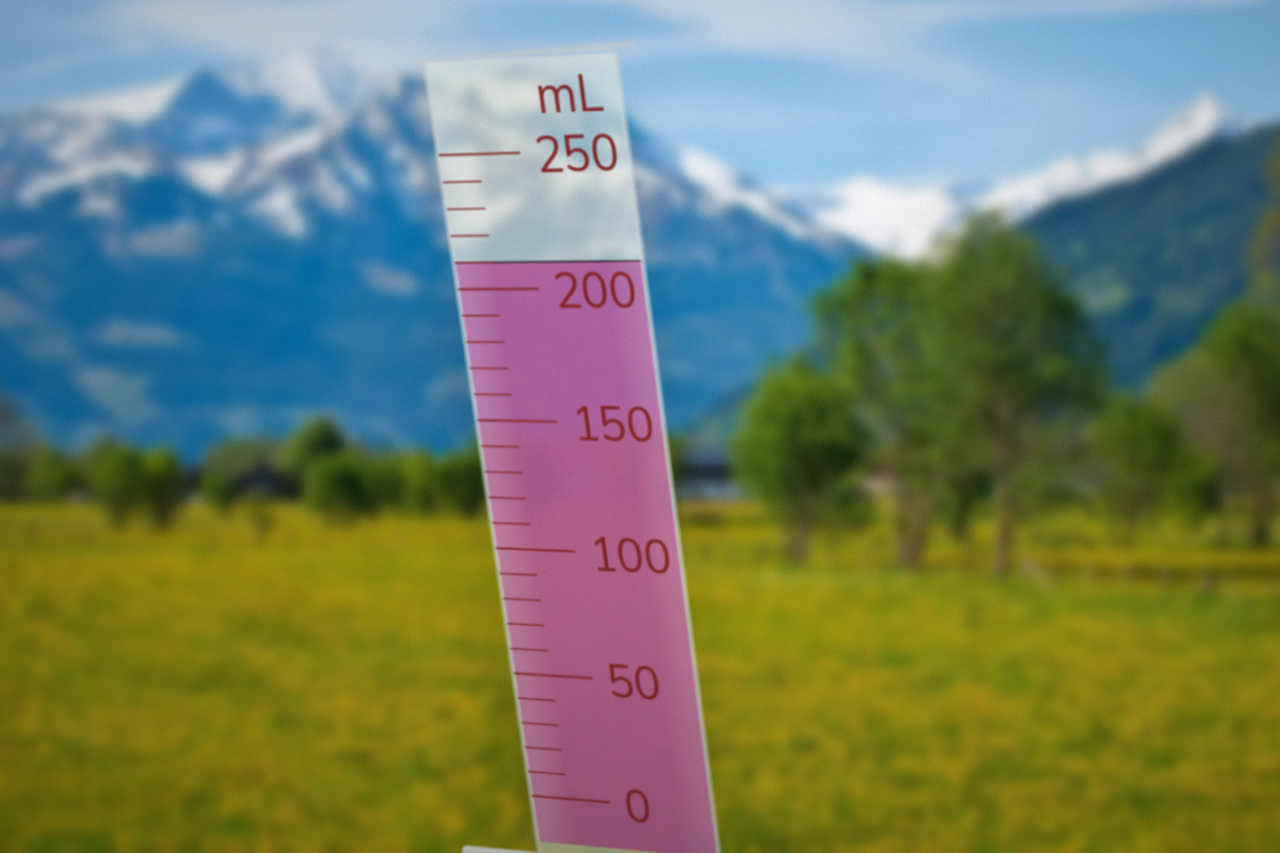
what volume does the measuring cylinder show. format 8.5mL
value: 210mL
